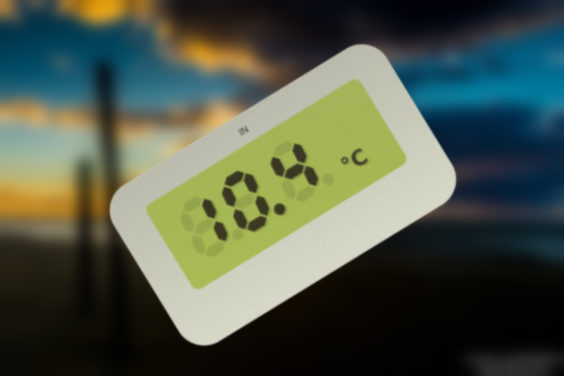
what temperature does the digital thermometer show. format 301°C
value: 10.4°C
